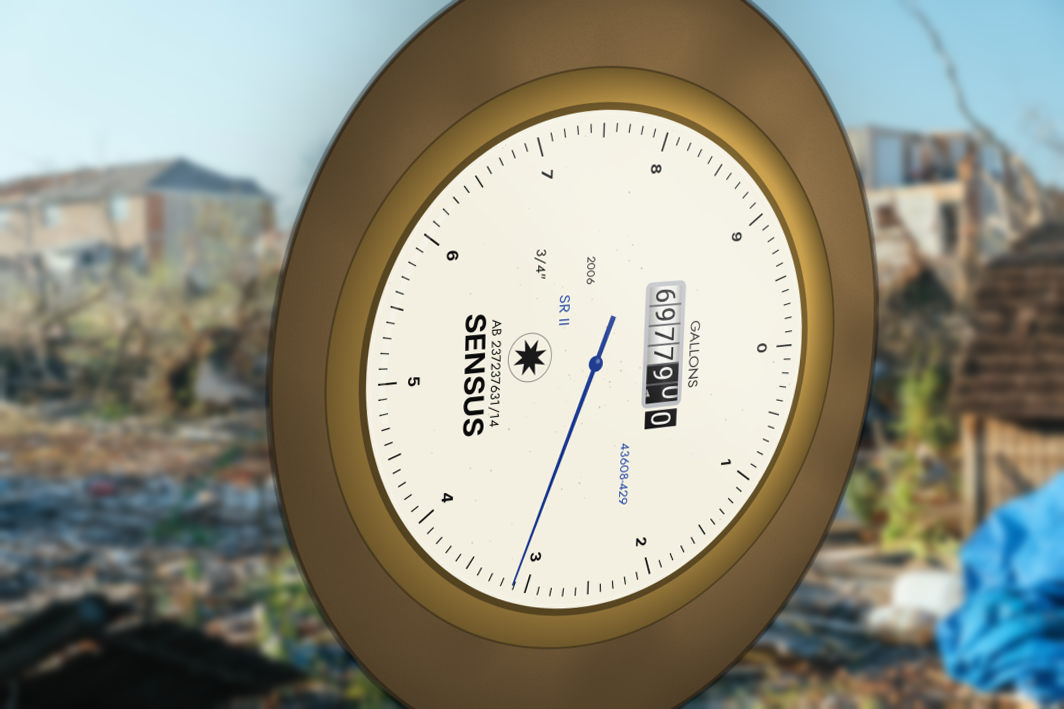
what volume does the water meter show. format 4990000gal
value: 6977903.1gal
